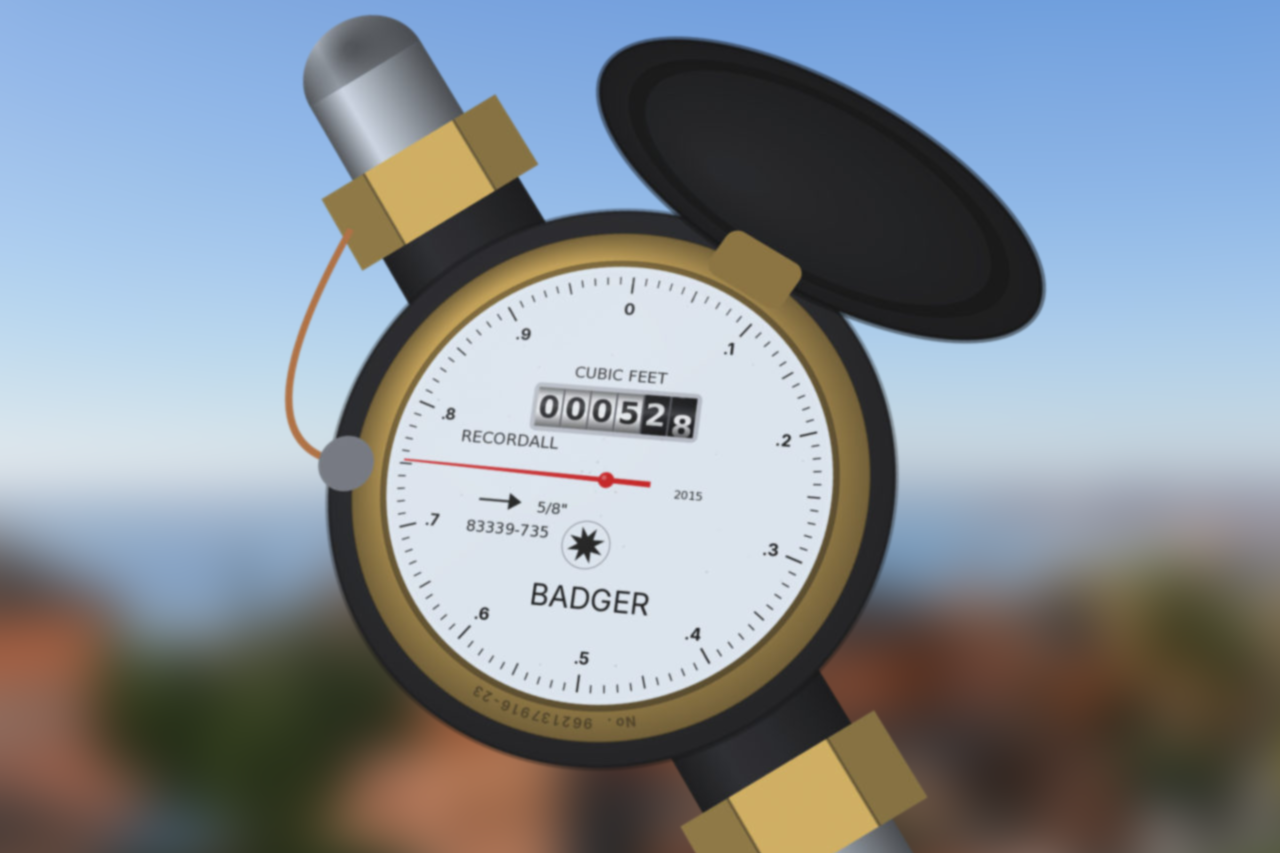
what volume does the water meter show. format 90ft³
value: 527.75ft³
